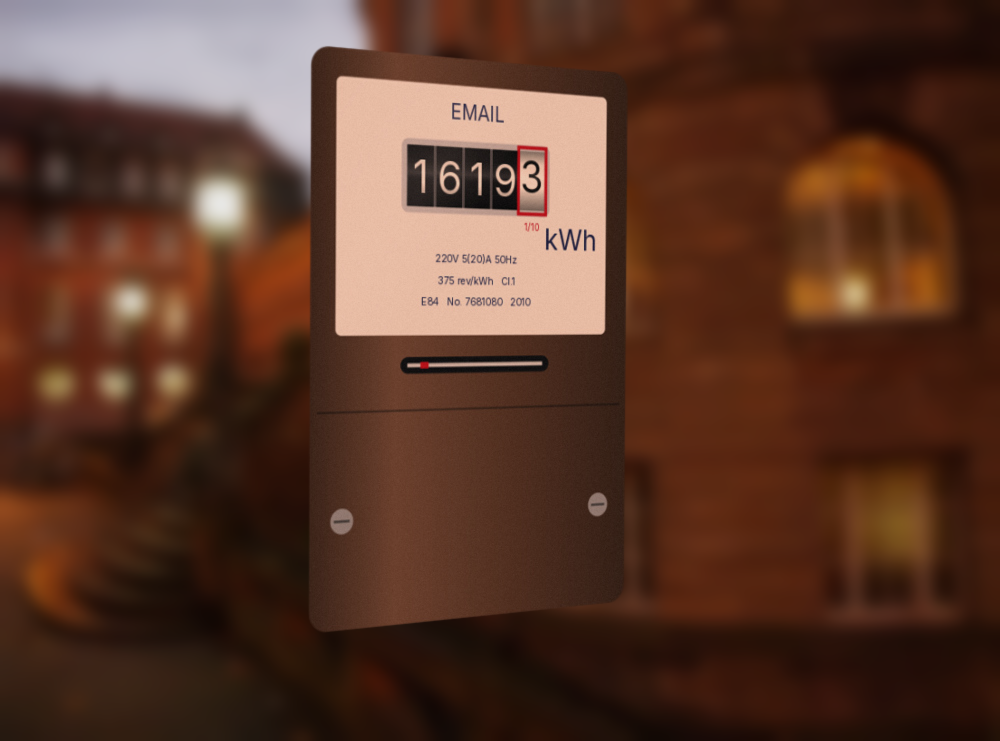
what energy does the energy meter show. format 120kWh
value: 1619.3kWh
